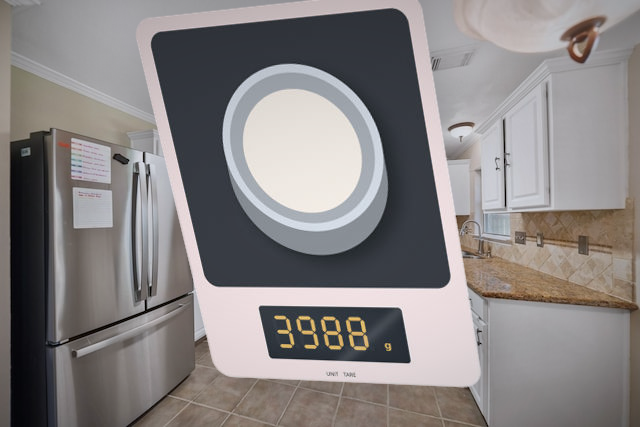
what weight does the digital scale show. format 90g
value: 3988g
